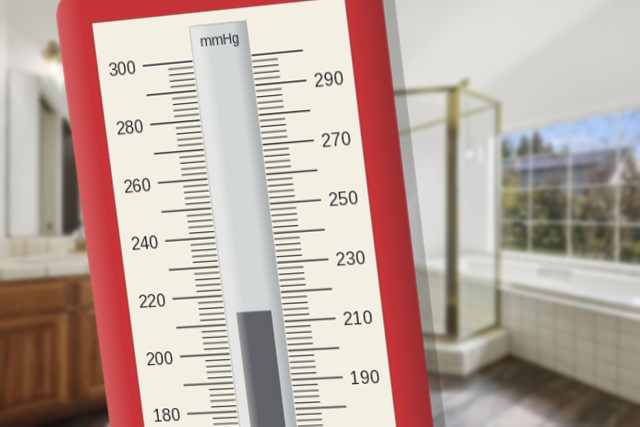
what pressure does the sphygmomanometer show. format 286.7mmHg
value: 214mmHg
